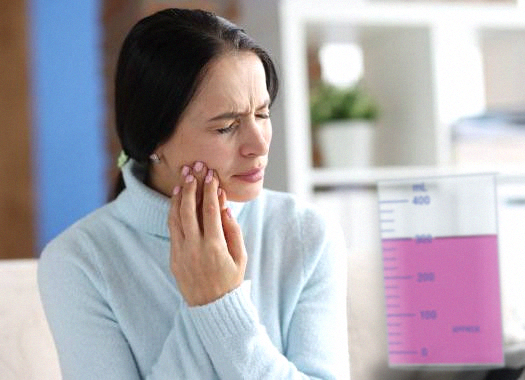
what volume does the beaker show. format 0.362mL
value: 300mL
